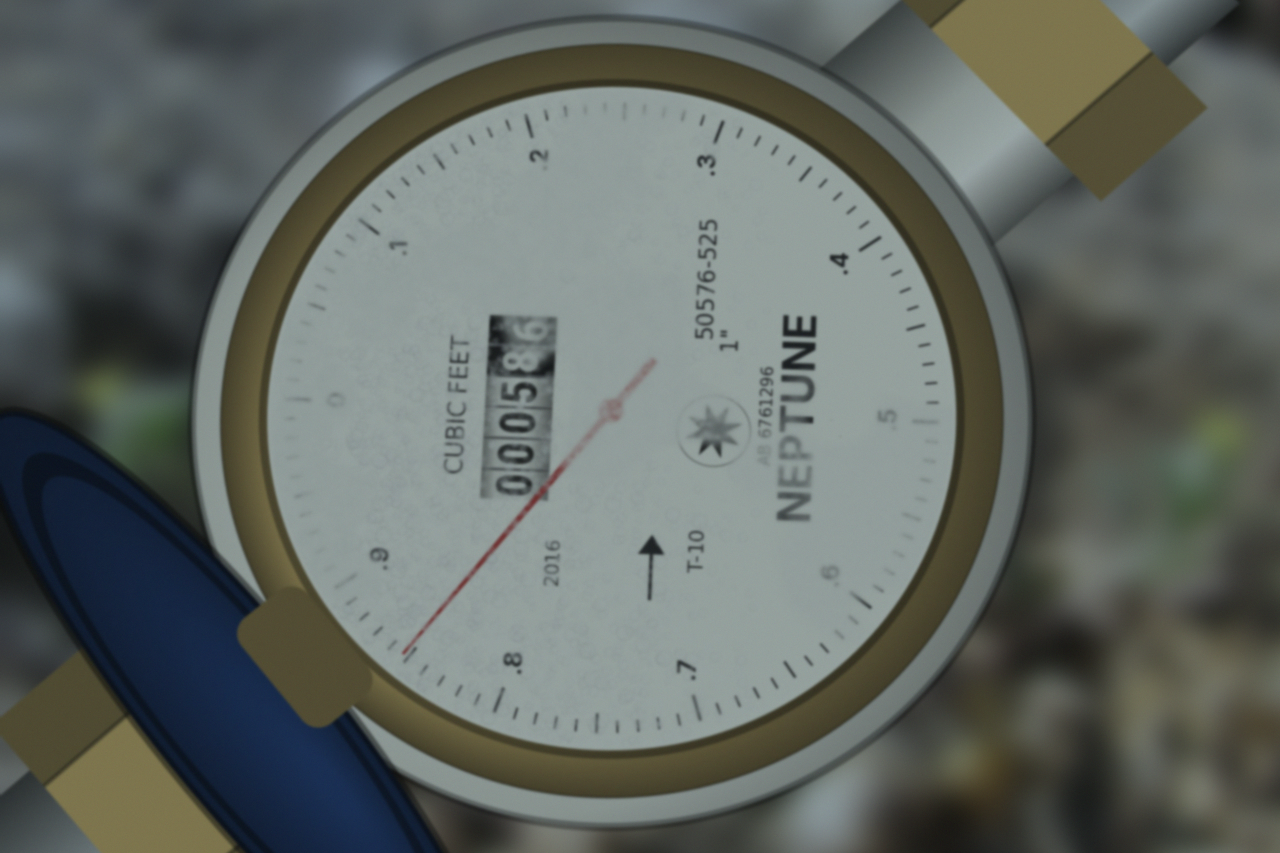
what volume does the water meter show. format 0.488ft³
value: 585.85ft³
